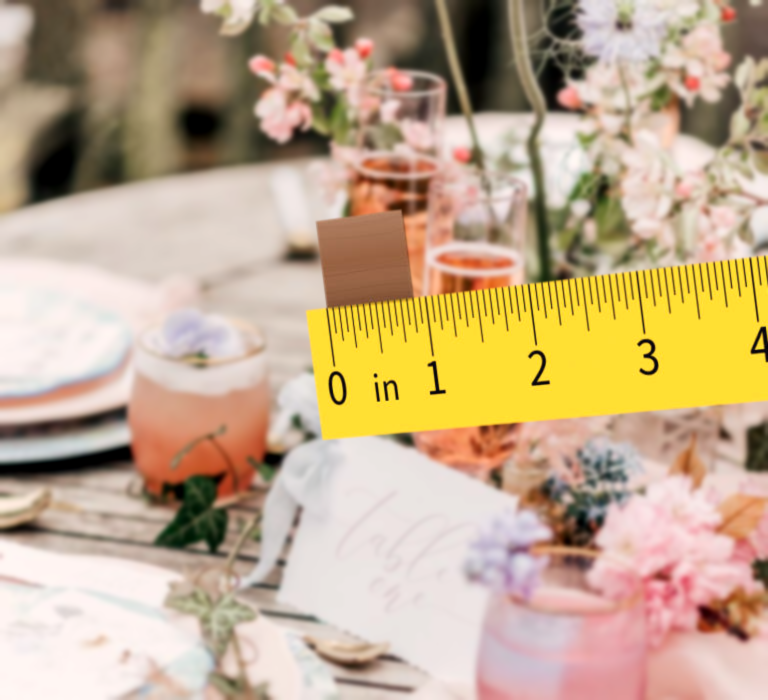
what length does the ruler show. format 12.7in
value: 0.875in
